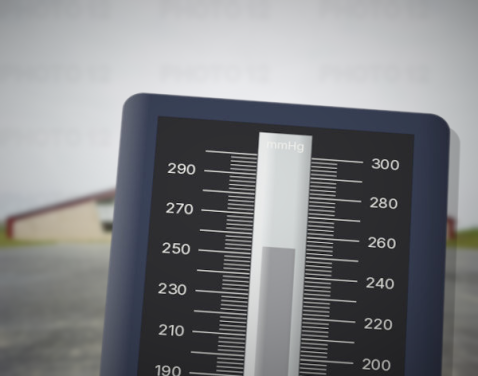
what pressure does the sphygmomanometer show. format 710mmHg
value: 254mmHg
